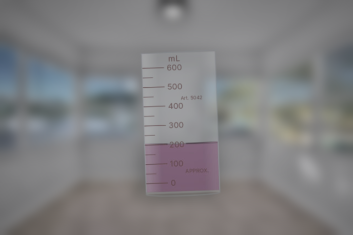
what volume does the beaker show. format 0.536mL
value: 200mL
